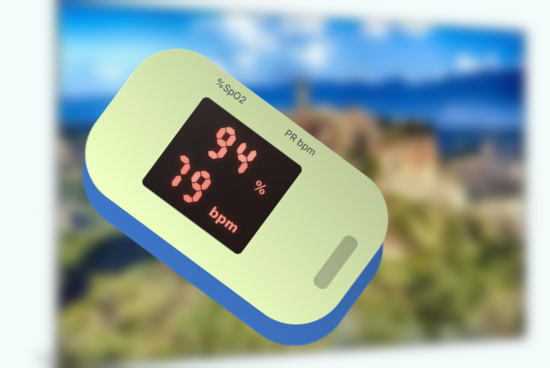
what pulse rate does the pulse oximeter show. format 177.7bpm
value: 79bpm
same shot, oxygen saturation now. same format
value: 94%
